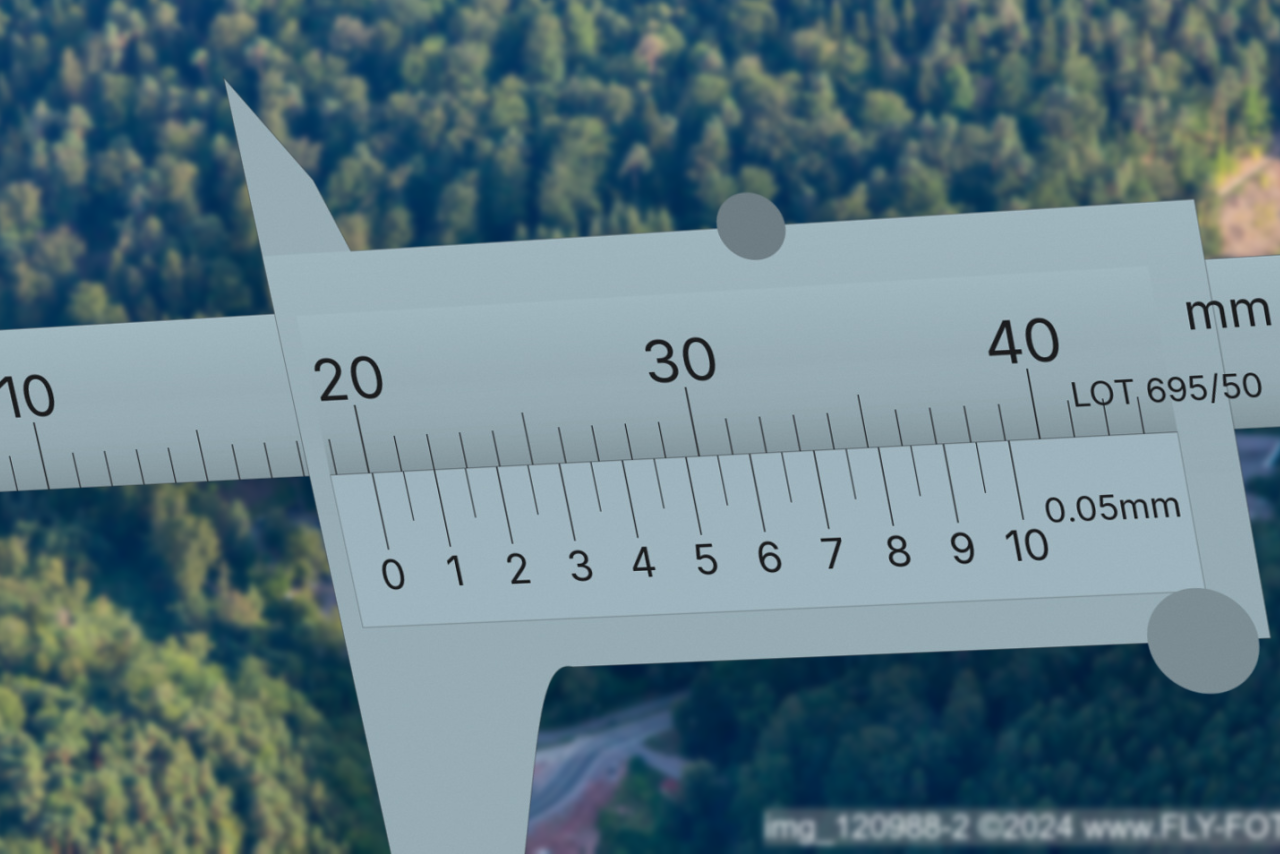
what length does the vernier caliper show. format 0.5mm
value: 20.10mm
